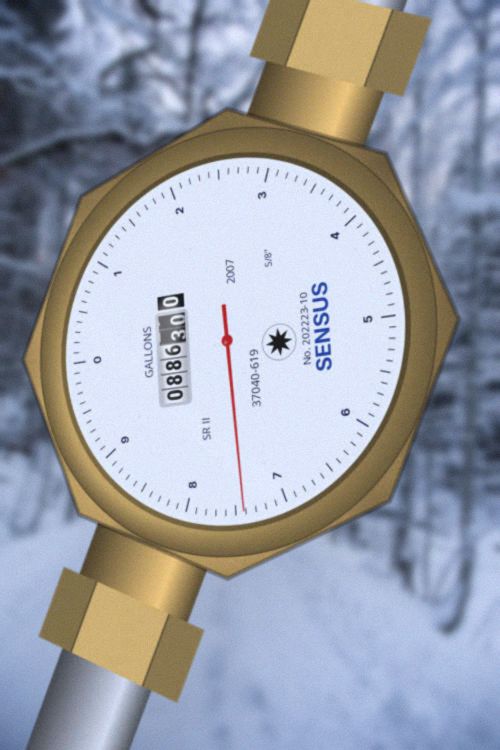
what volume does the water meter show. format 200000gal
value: 886297.4gal
